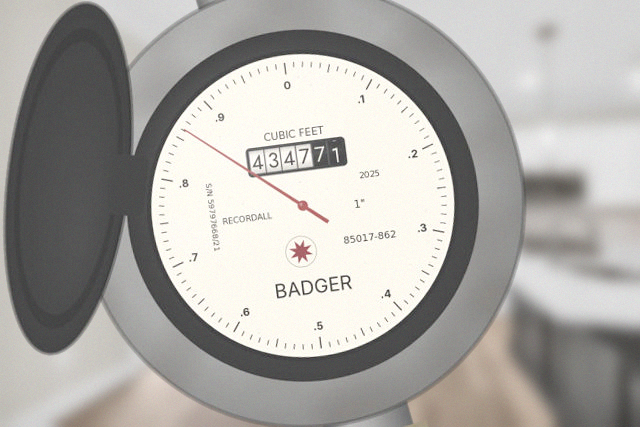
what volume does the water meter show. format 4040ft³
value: 434770.86ft³
